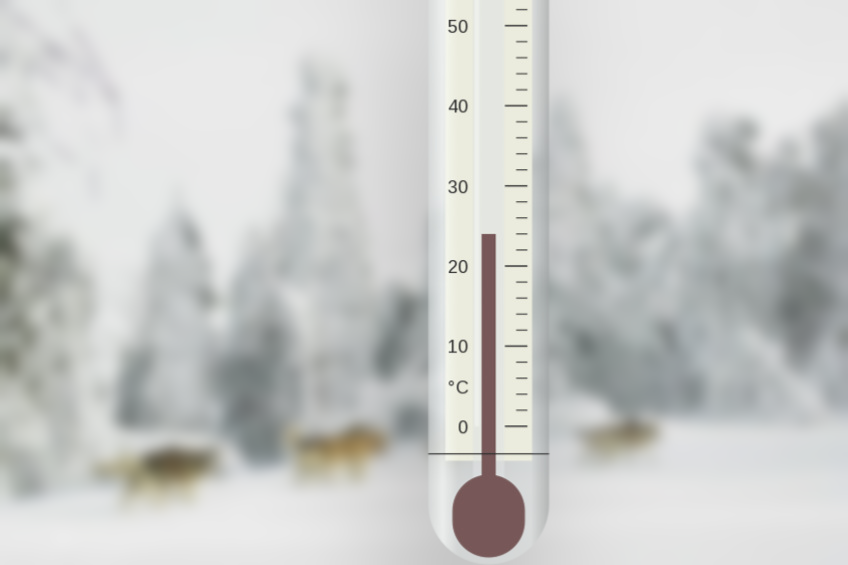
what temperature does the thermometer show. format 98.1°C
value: 24°C
